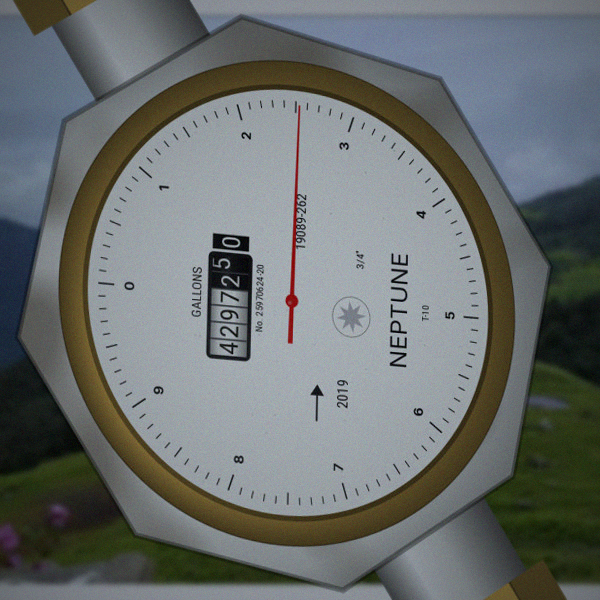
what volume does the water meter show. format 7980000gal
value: 4297252.5gal
